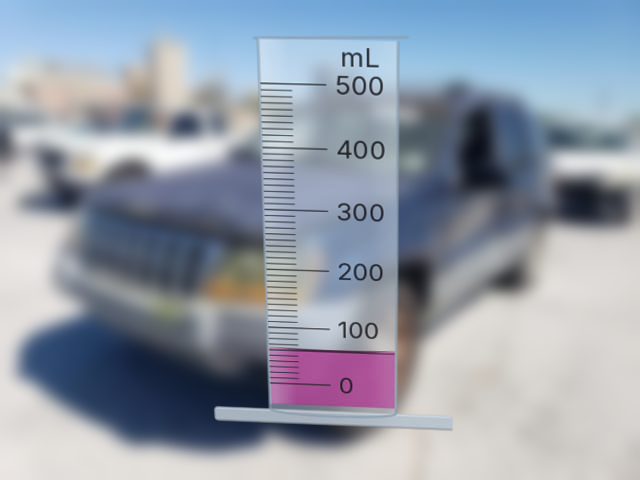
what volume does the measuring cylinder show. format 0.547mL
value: 60mL
